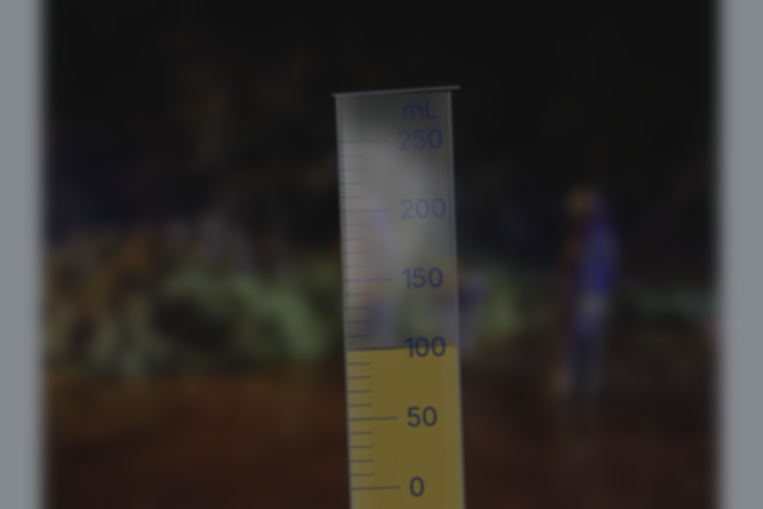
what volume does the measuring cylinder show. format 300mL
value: 100mL
